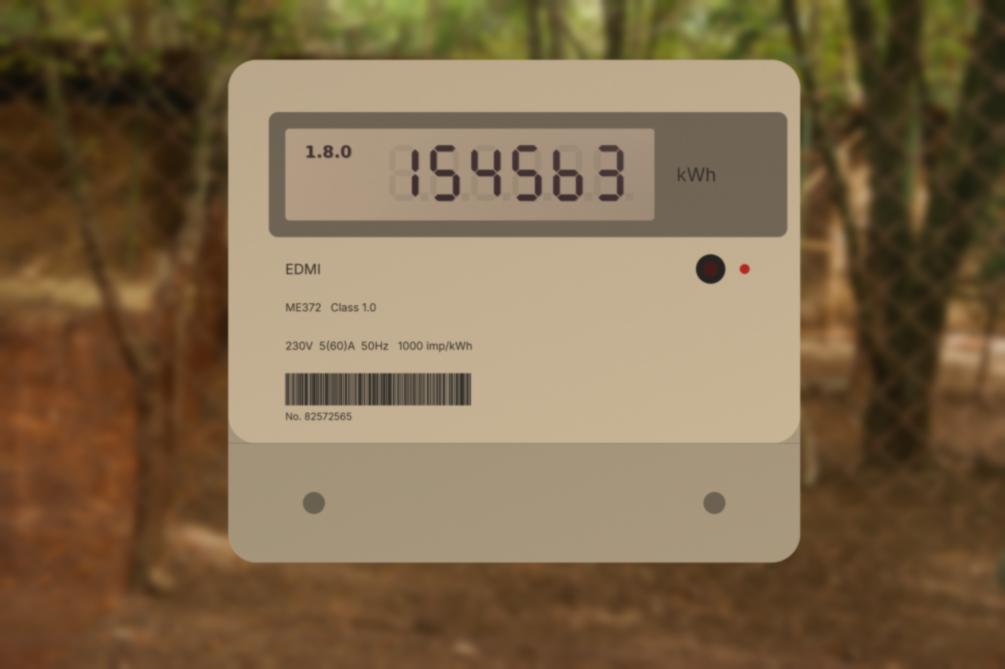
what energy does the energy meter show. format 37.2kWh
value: 154563kWh
